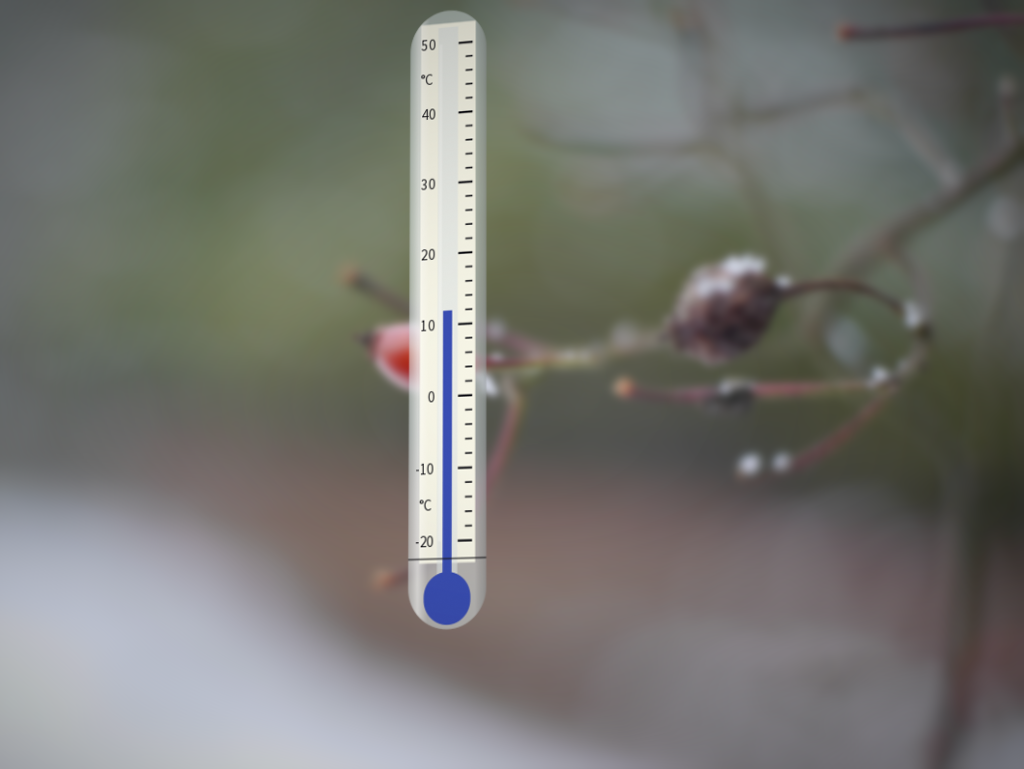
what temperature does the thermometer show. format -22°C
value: 12°C
